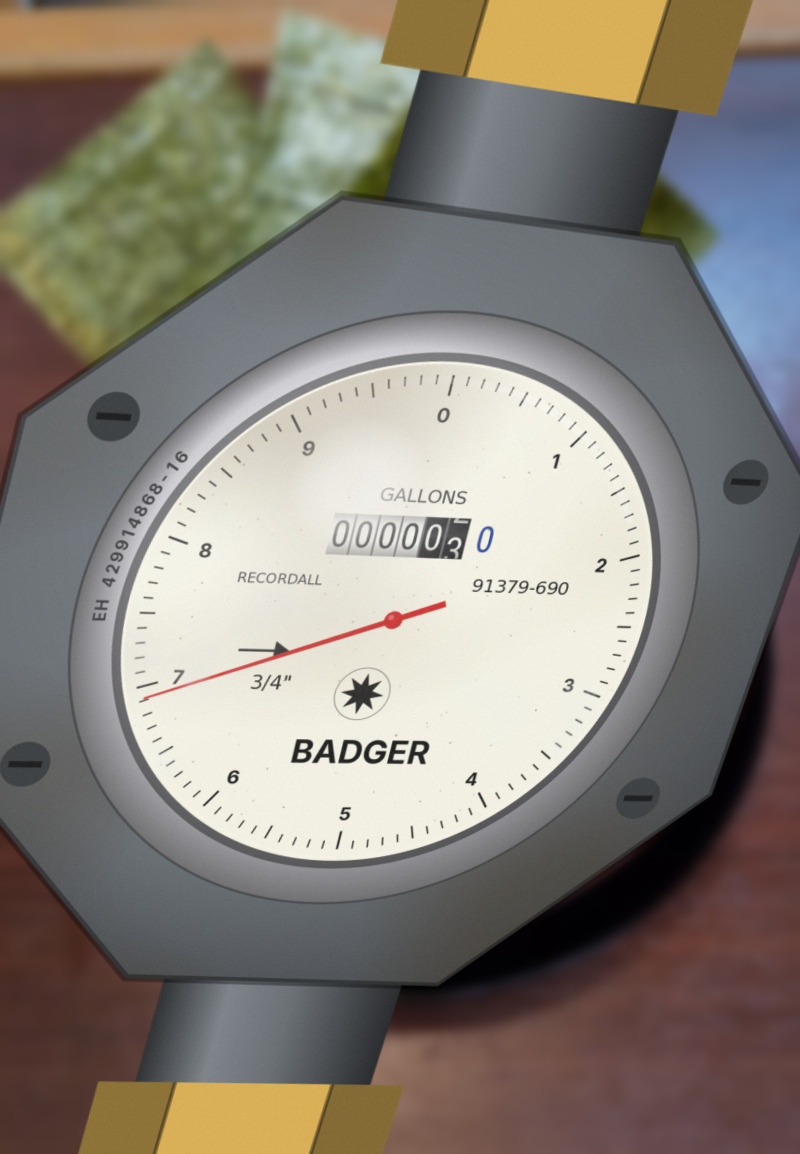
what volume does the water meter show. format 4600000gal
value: 26.9gal
